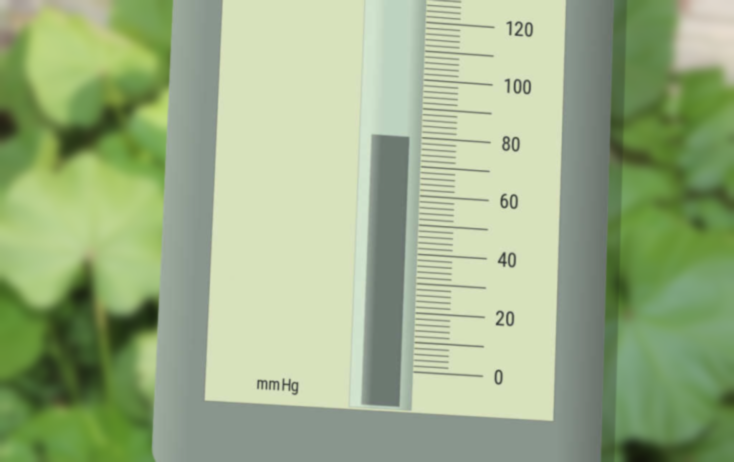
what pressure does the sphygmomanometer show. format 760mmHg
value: 80mmHg
